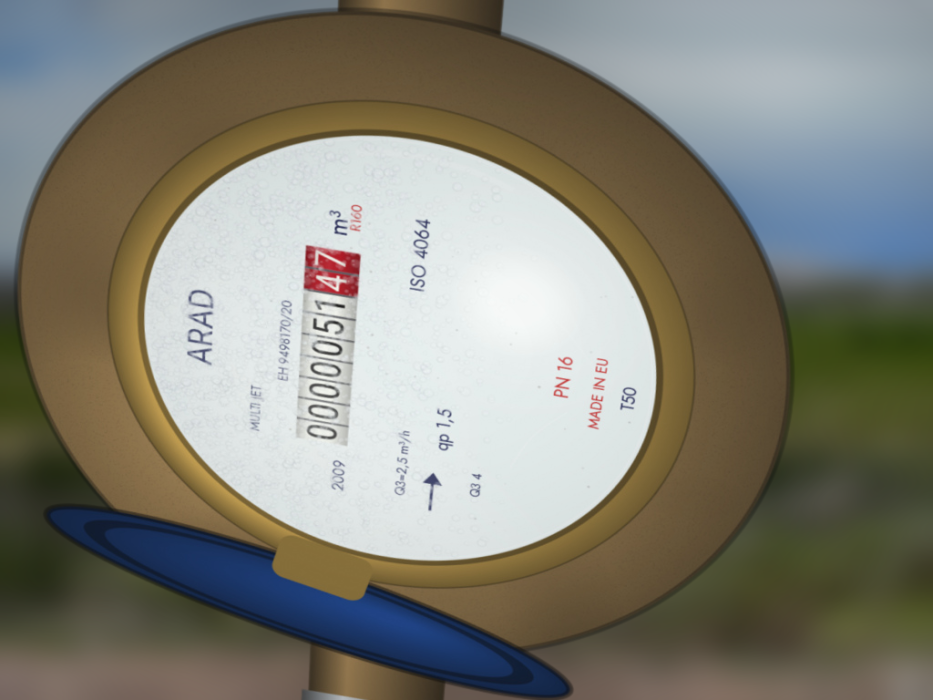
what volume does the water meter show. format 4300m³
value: 51.47m³
